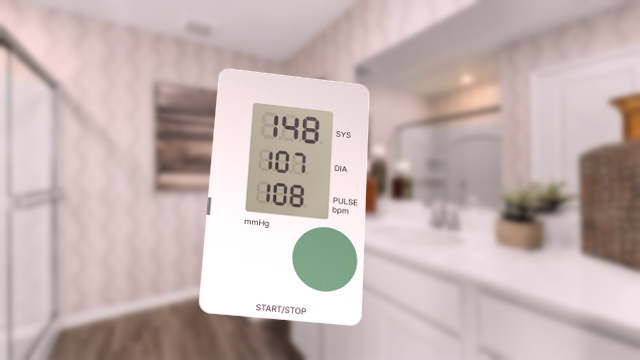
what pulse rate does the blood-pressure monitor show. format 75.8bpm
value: 108bpm
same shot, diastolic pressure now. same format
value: 107mmHg
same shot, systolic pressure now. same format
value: 148mmHg
